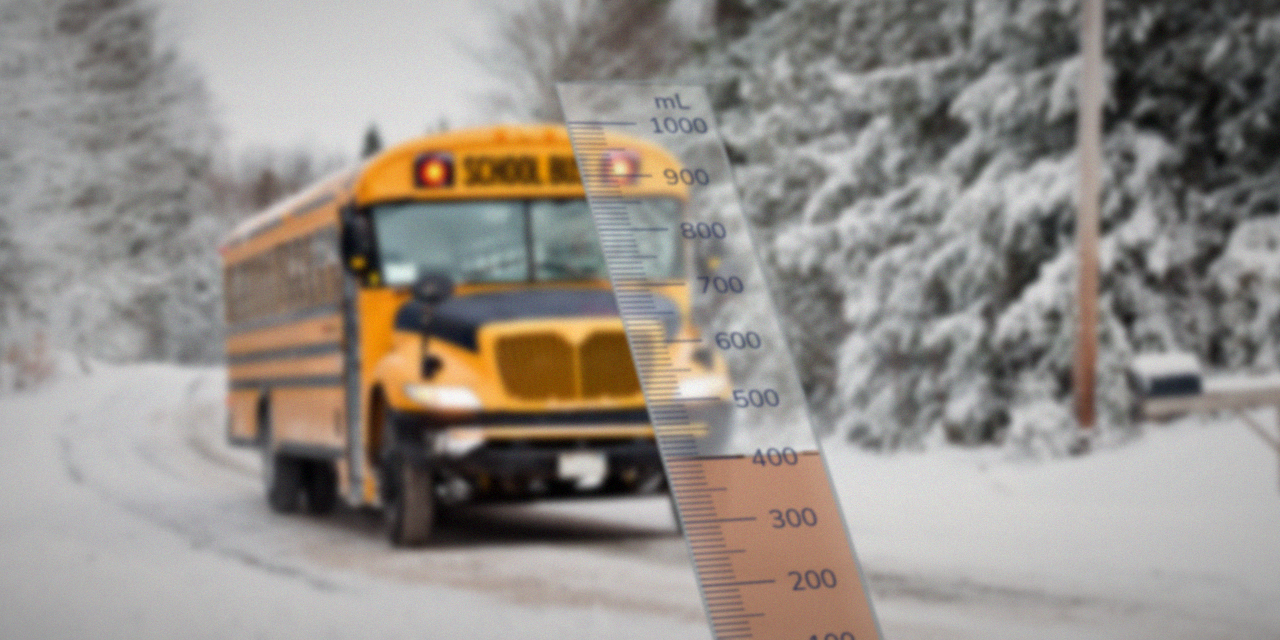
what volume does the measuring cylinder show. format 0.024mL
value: 400mL
